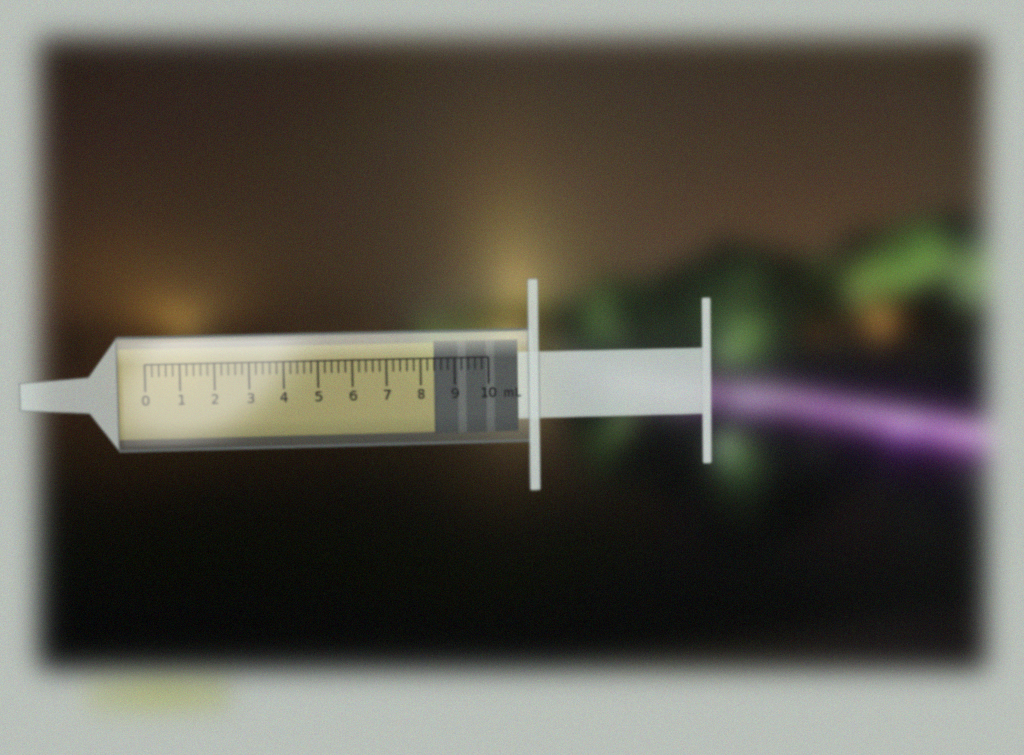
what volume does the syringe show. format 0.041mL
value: 8.4mL
